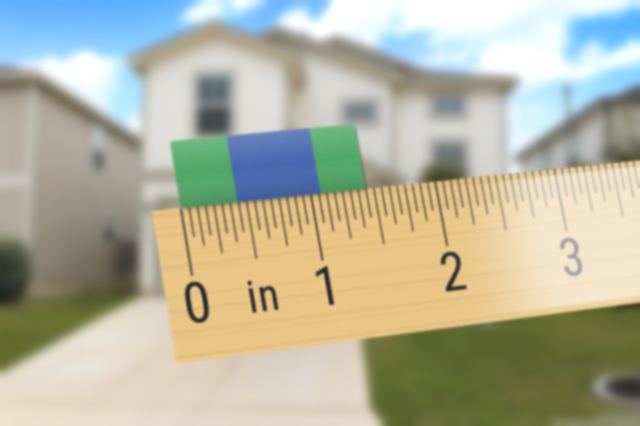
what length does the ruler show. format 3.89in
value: 1.4375in
